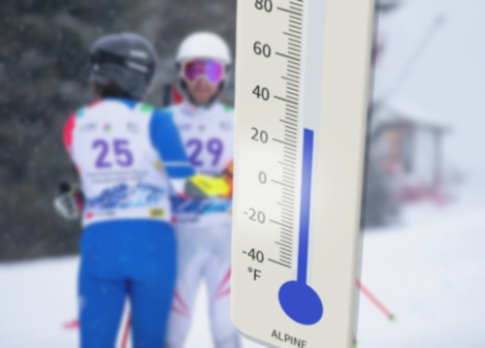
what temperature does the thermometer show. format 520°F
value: 30°F
